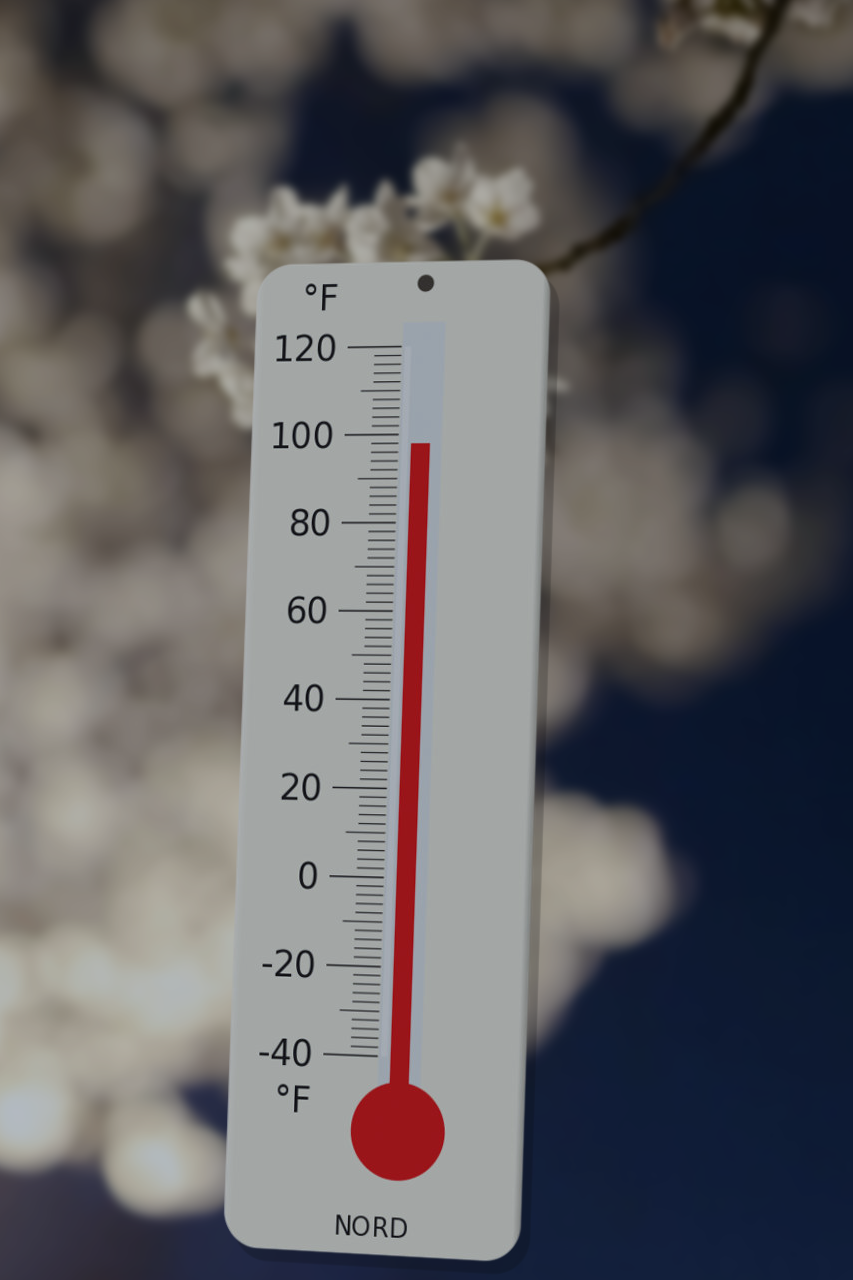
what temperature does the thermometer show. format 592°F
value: 98°F
